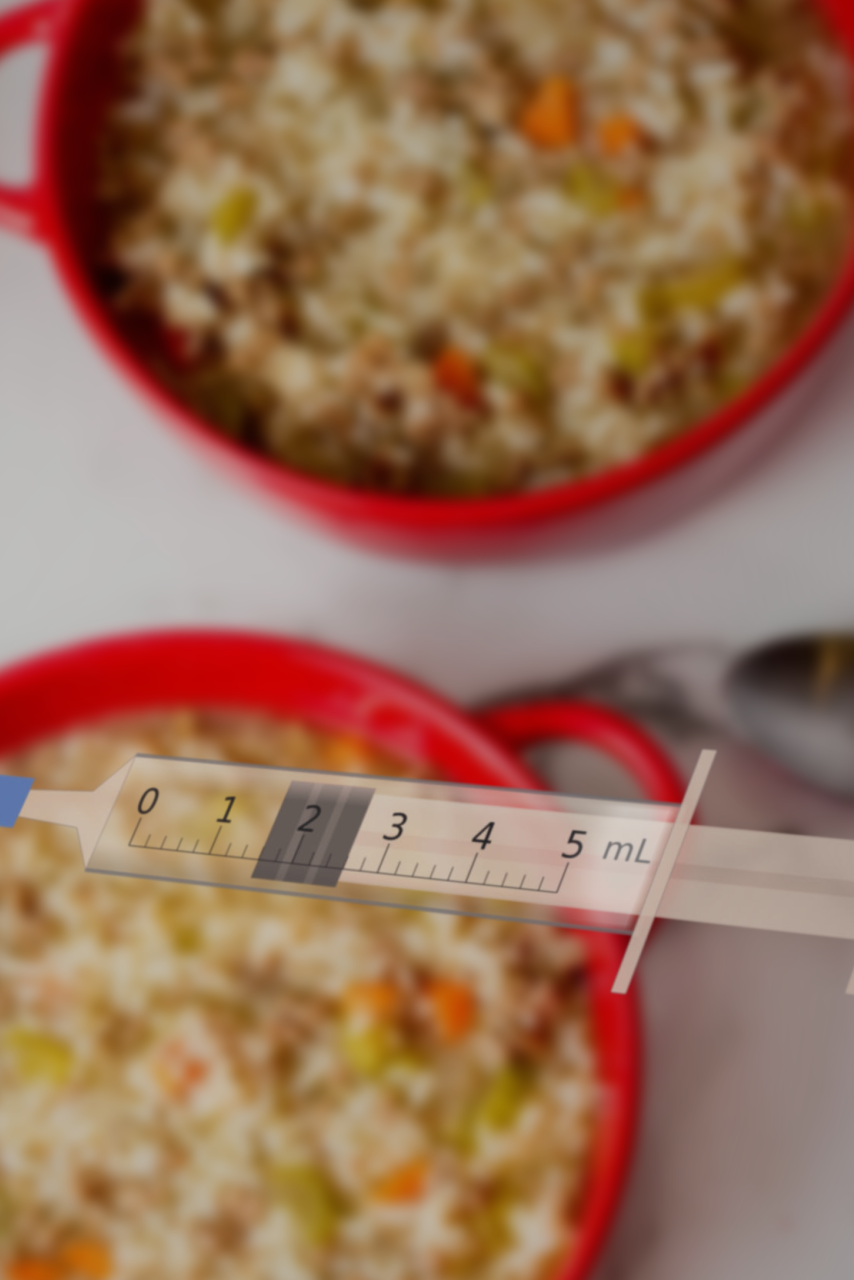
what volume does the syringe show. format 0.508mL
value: 1.6mL
